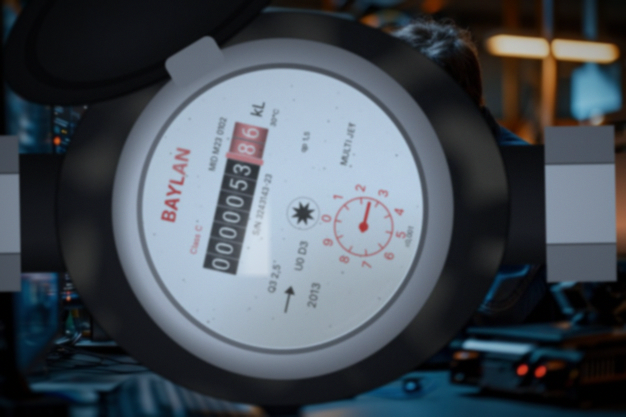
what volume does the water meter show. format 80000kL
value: 53.862kL
